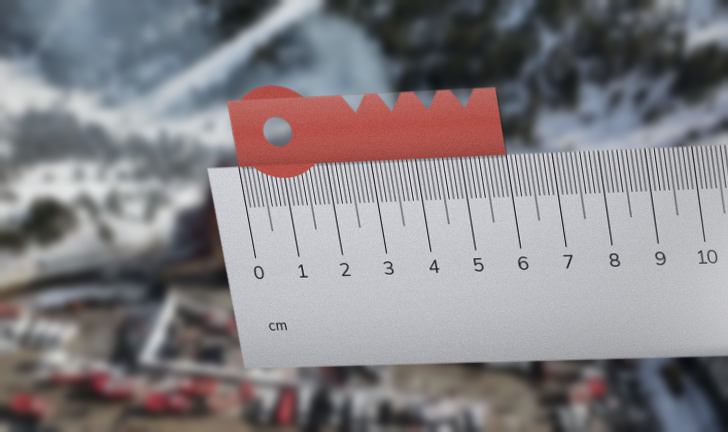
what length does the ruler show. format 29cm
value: 6cm
